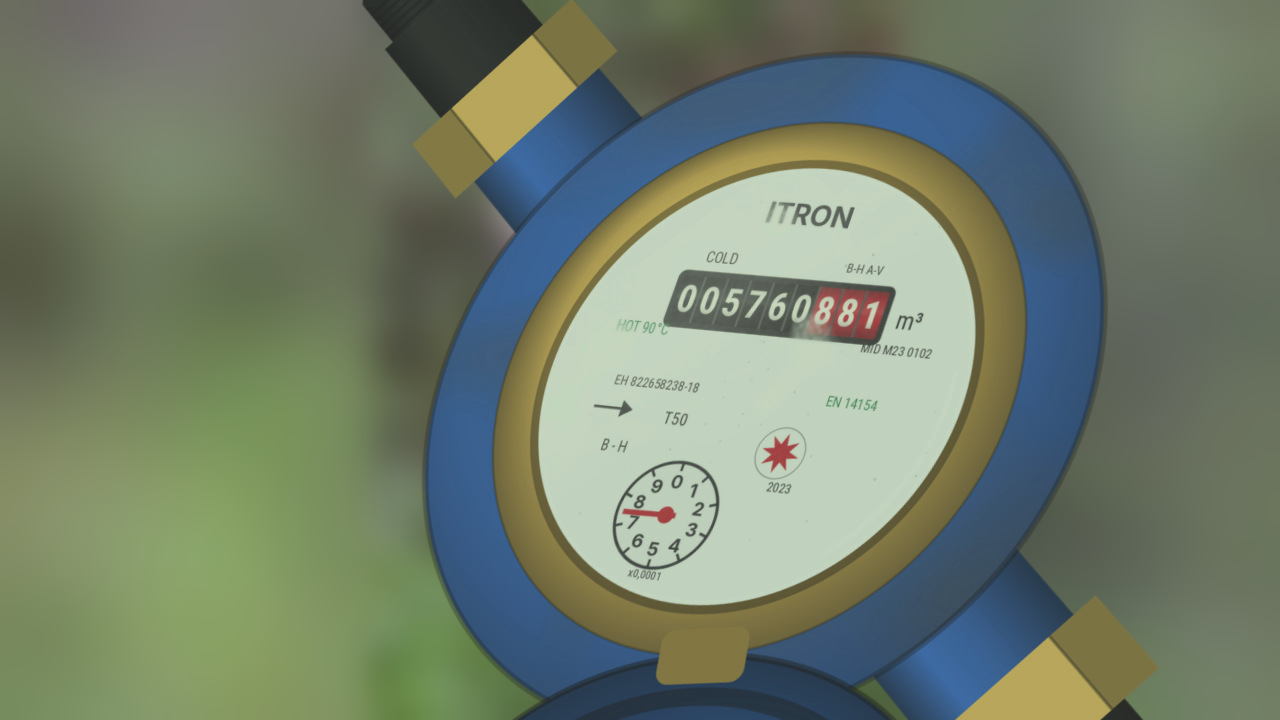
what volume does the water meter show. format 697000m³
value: 5760.8817m³
